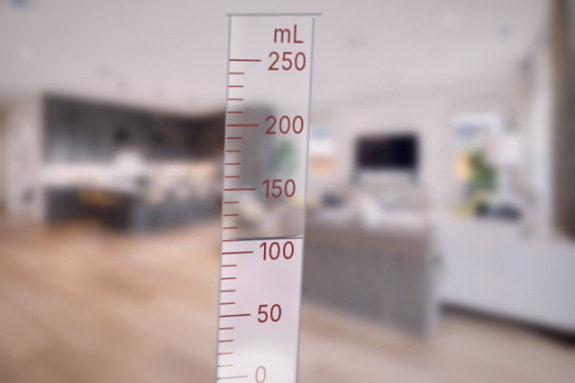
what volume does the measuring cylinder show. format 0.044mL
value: 110mL
